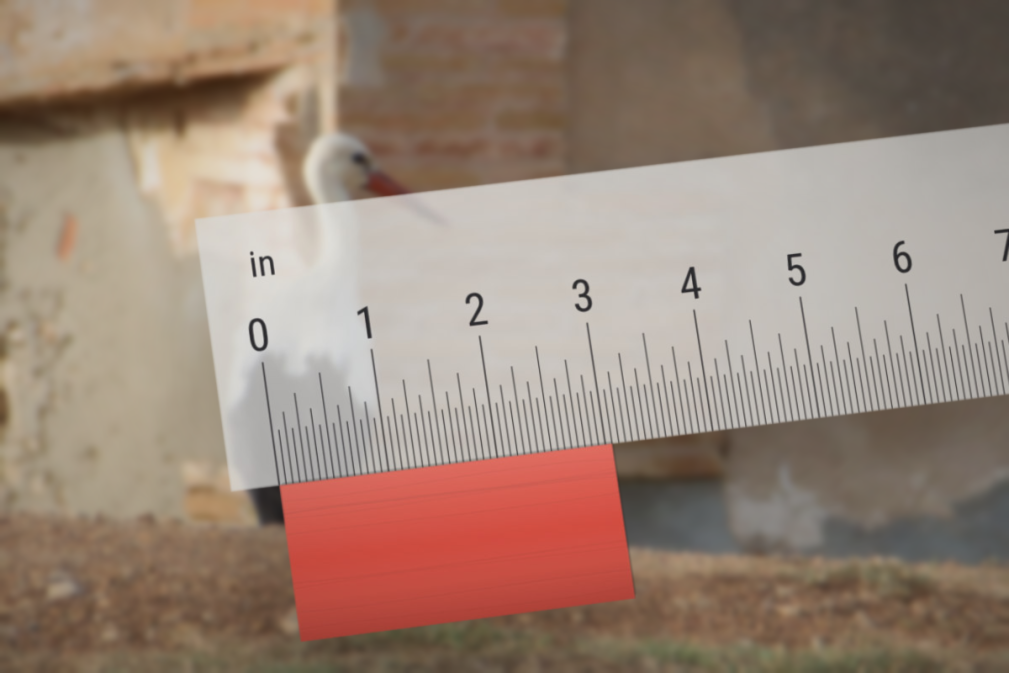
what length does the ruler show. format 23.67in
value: 3.0625in
